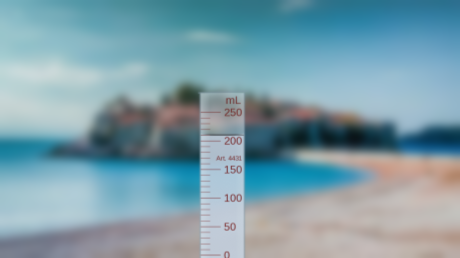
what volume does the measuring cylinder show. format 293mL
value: 210mL
